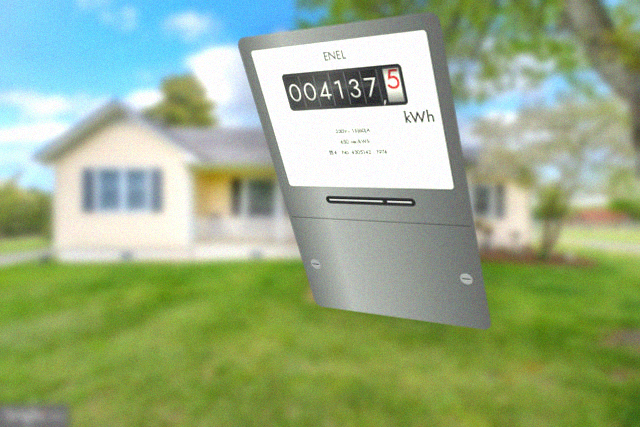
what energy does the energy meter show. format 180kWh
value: 4137.5kWh
